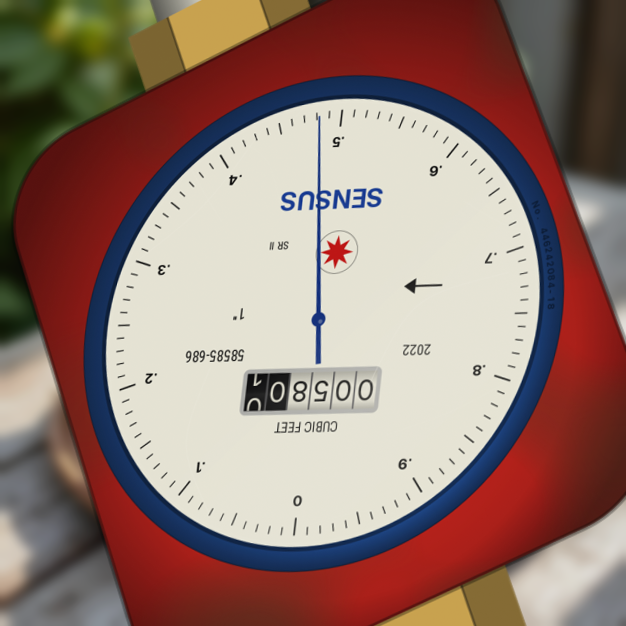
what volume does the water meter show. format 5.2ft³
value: 5800.48ft³
